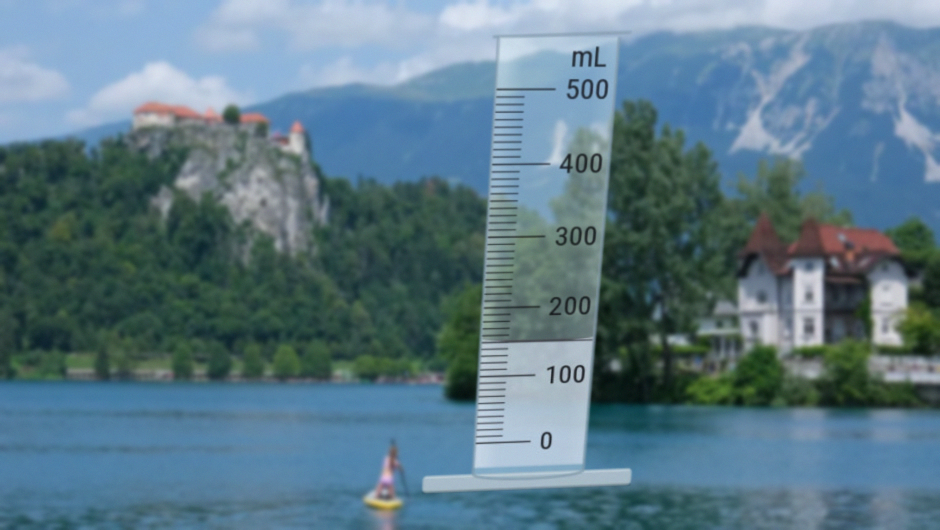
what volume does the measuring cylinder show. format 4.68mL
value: 150mL
